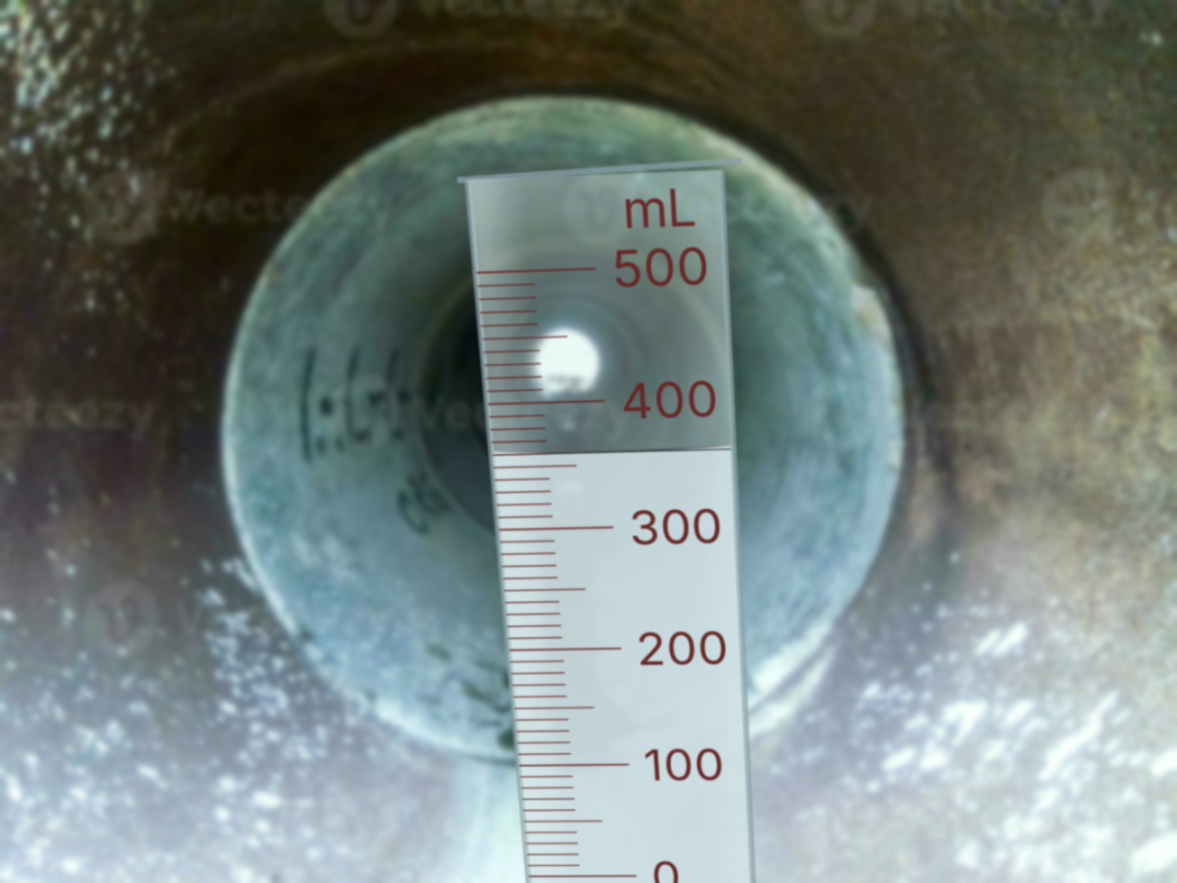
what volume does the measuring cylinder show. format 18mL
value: 360mL
